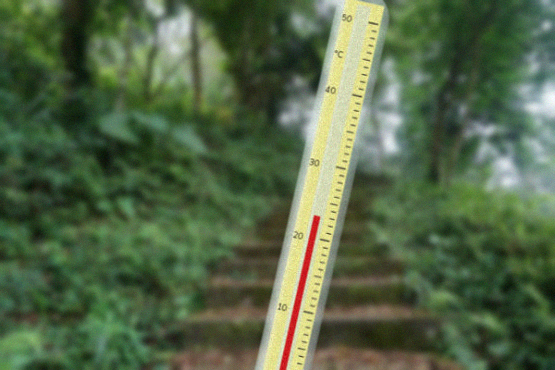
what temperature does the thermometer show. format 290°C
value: 23°C
